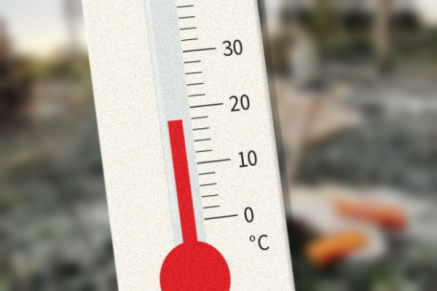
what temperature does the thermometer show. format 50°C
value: 18°C
